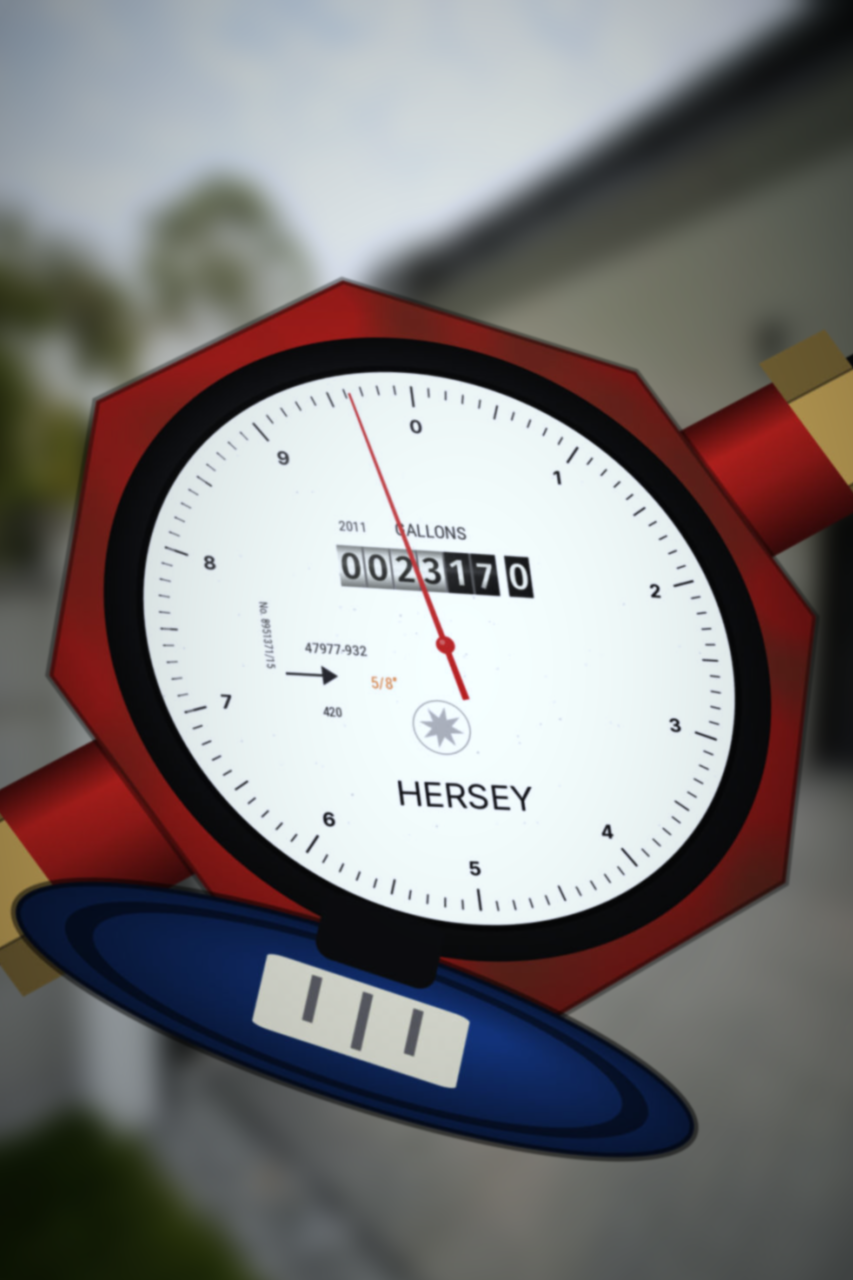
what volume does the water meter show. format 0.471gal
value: 23169.6gal
